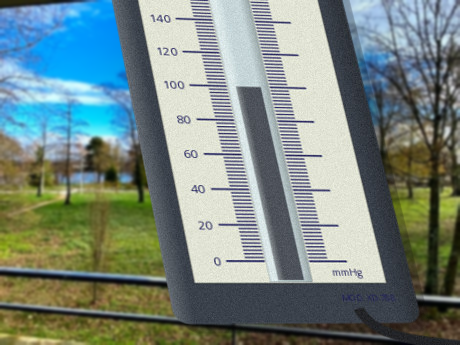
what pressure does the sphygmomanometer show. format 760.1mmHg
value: 100mmHg
